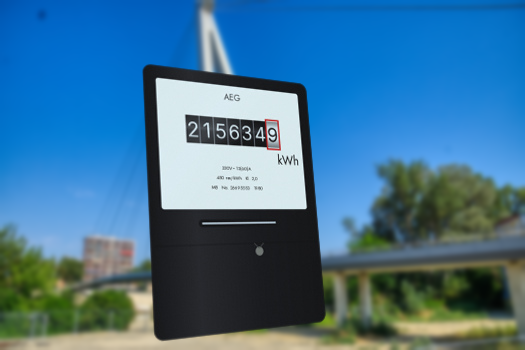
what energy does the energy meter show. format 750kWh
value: 215634.9kWh
